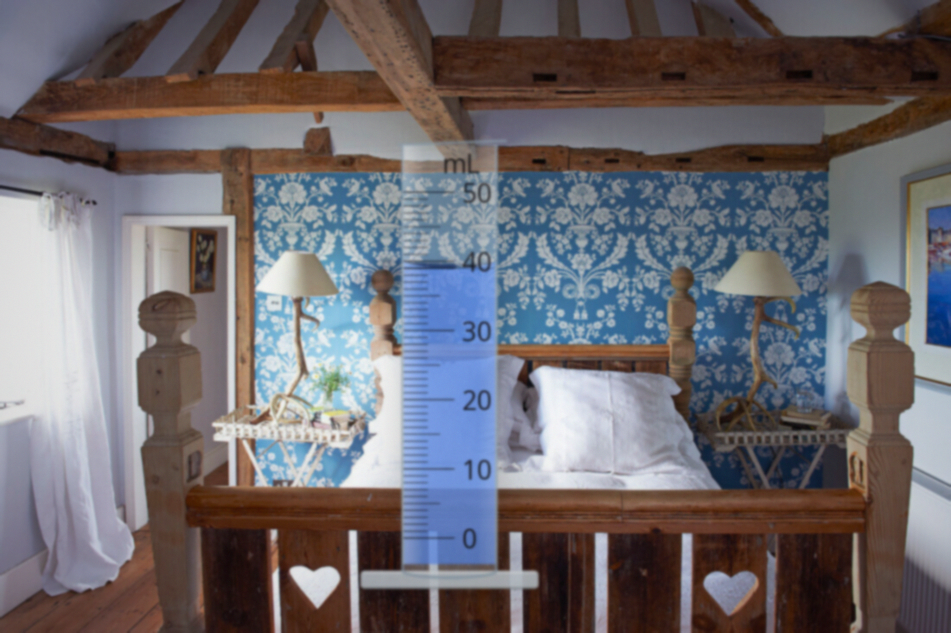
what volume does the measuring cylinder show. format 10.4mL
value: 39mL
